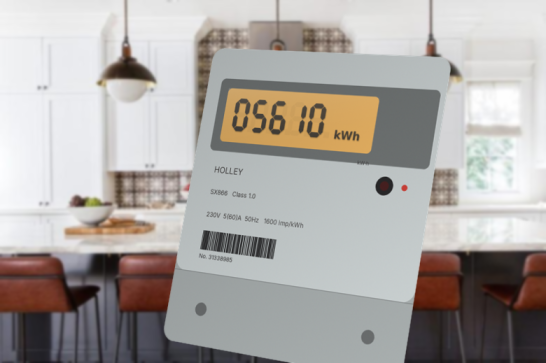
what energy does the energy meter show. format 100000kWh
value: 5610kWh
